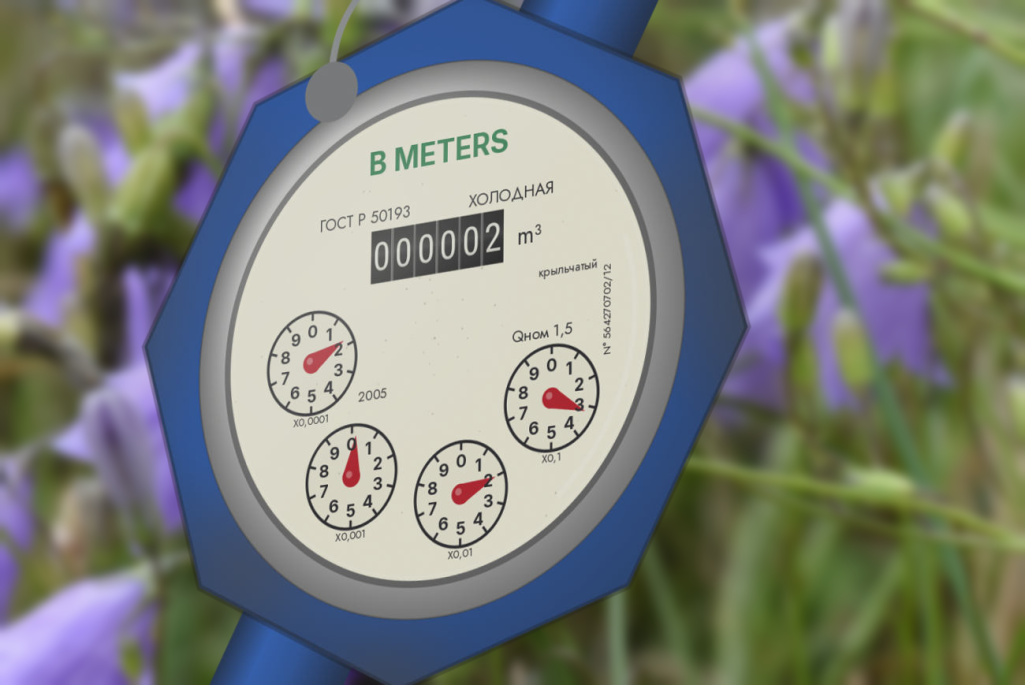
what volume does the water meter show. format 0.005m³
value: 2.3201m³
